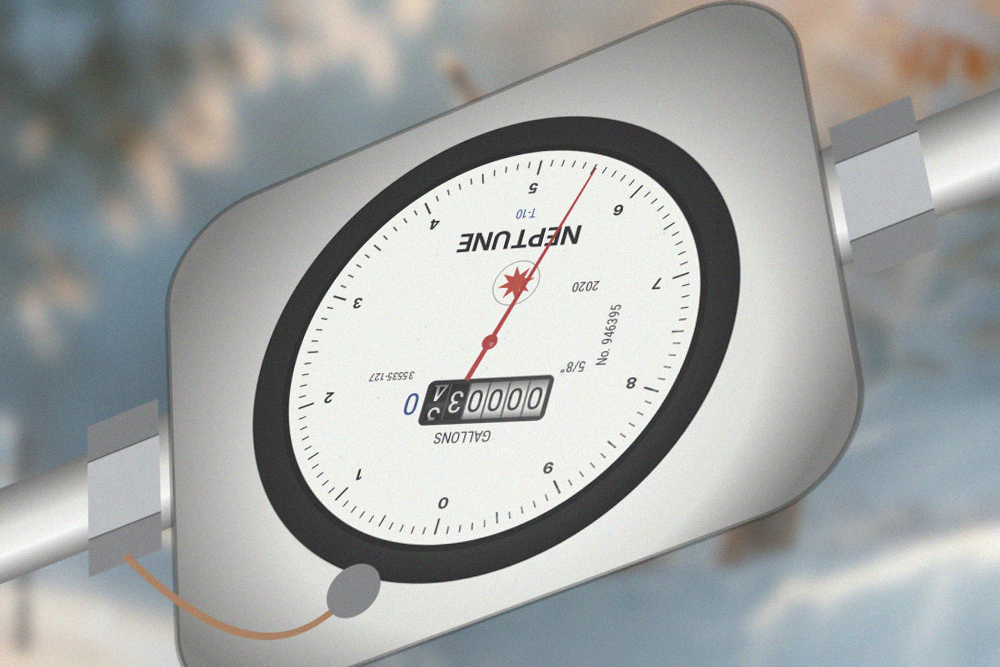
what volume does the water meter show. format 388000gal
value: 335.5gal
